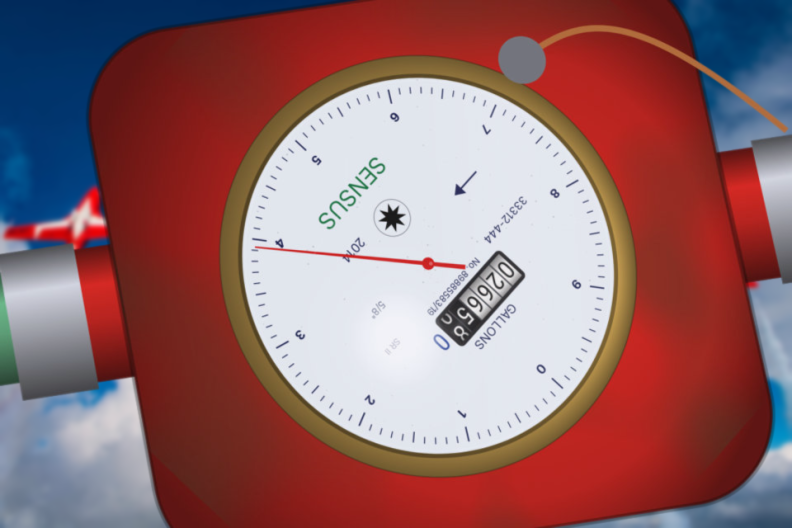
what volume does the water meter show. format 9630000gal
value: 266583.9gal
